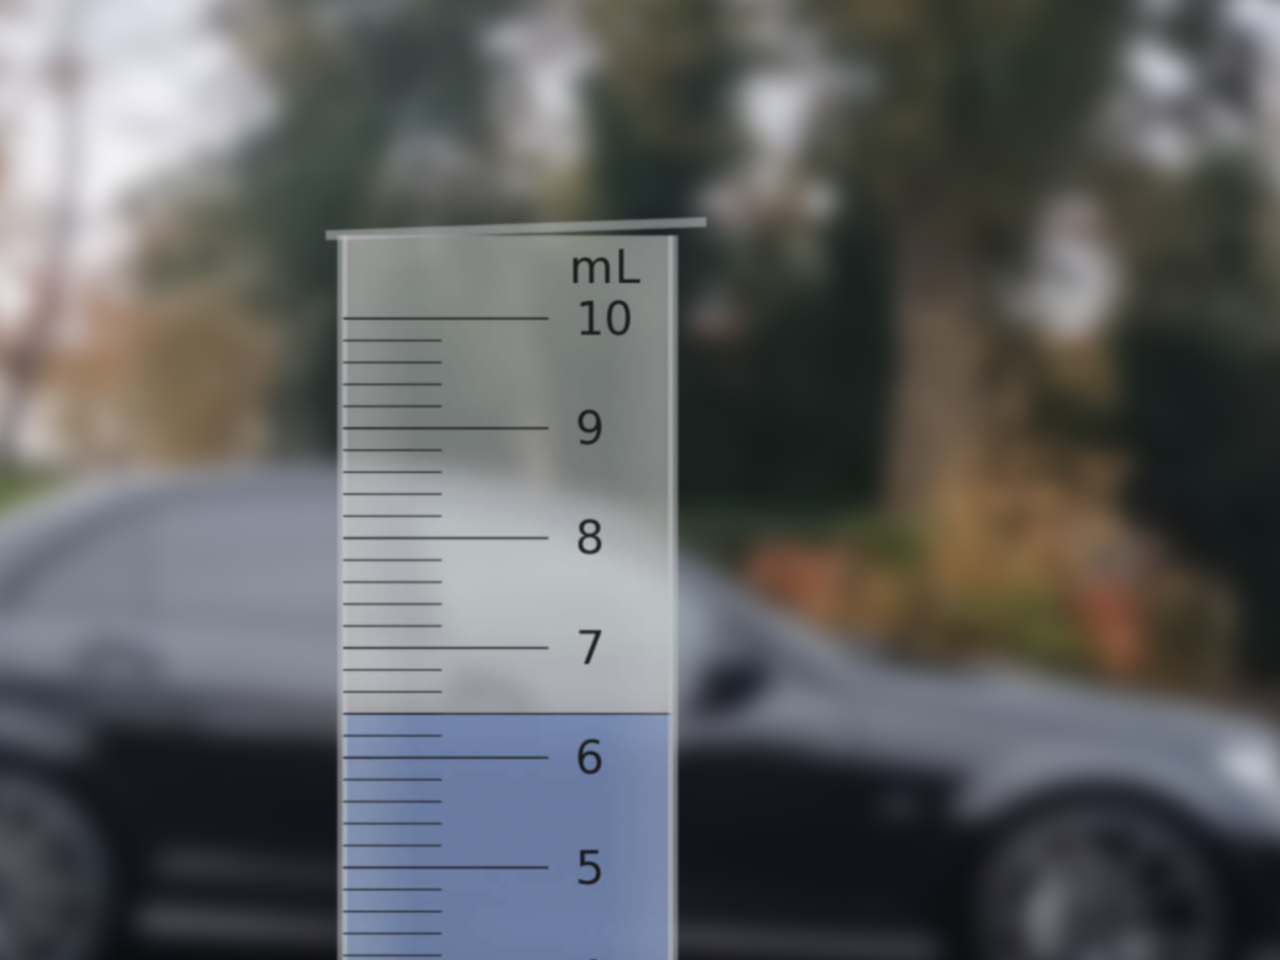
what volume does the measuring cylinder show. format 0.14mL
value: 6.4mL
